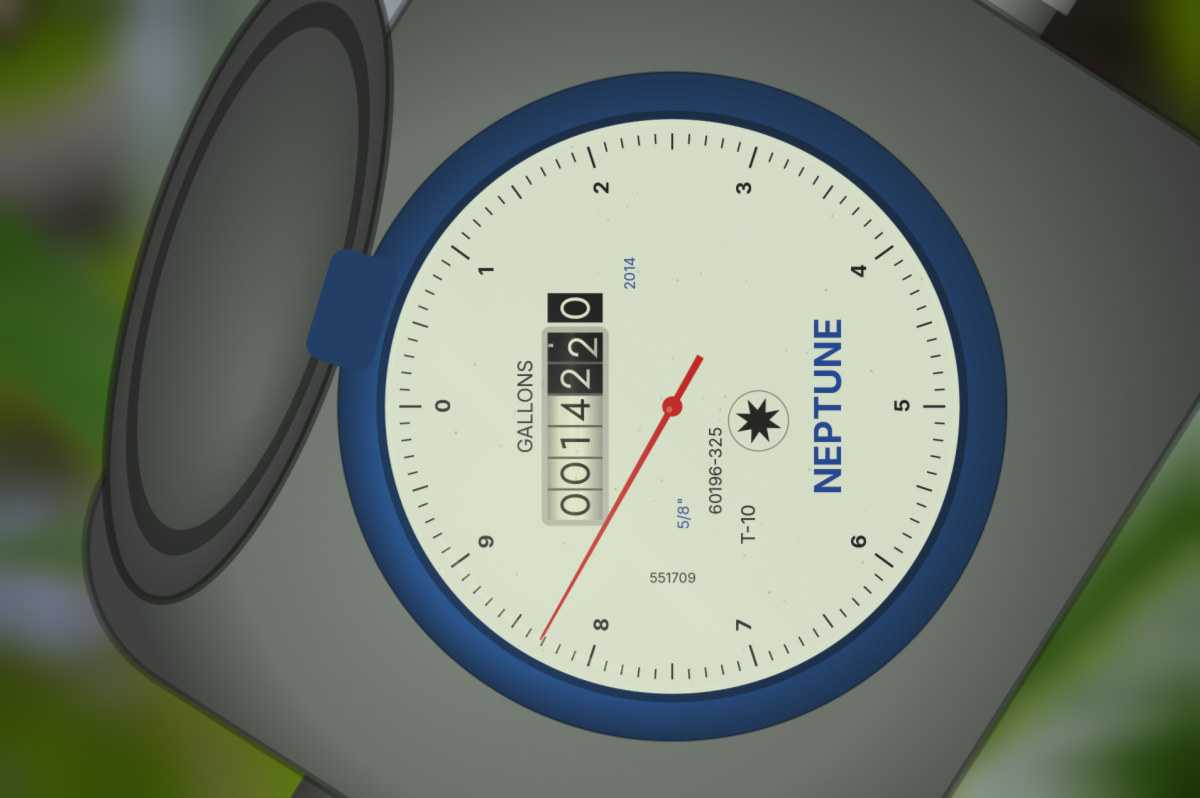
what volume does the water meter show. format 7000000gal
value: 14218.3gal
